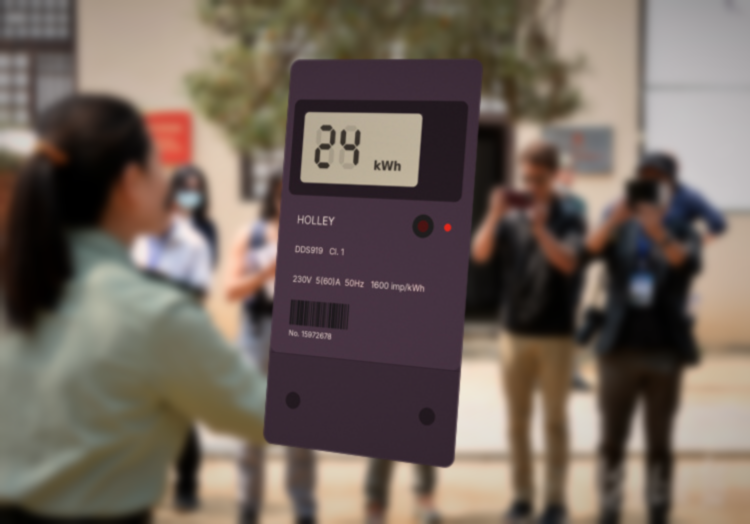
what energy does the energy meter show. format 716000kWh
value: 24kWh
